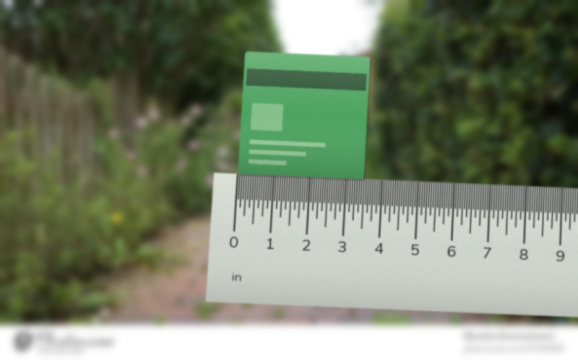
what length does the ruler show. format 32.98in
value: 3.5in
